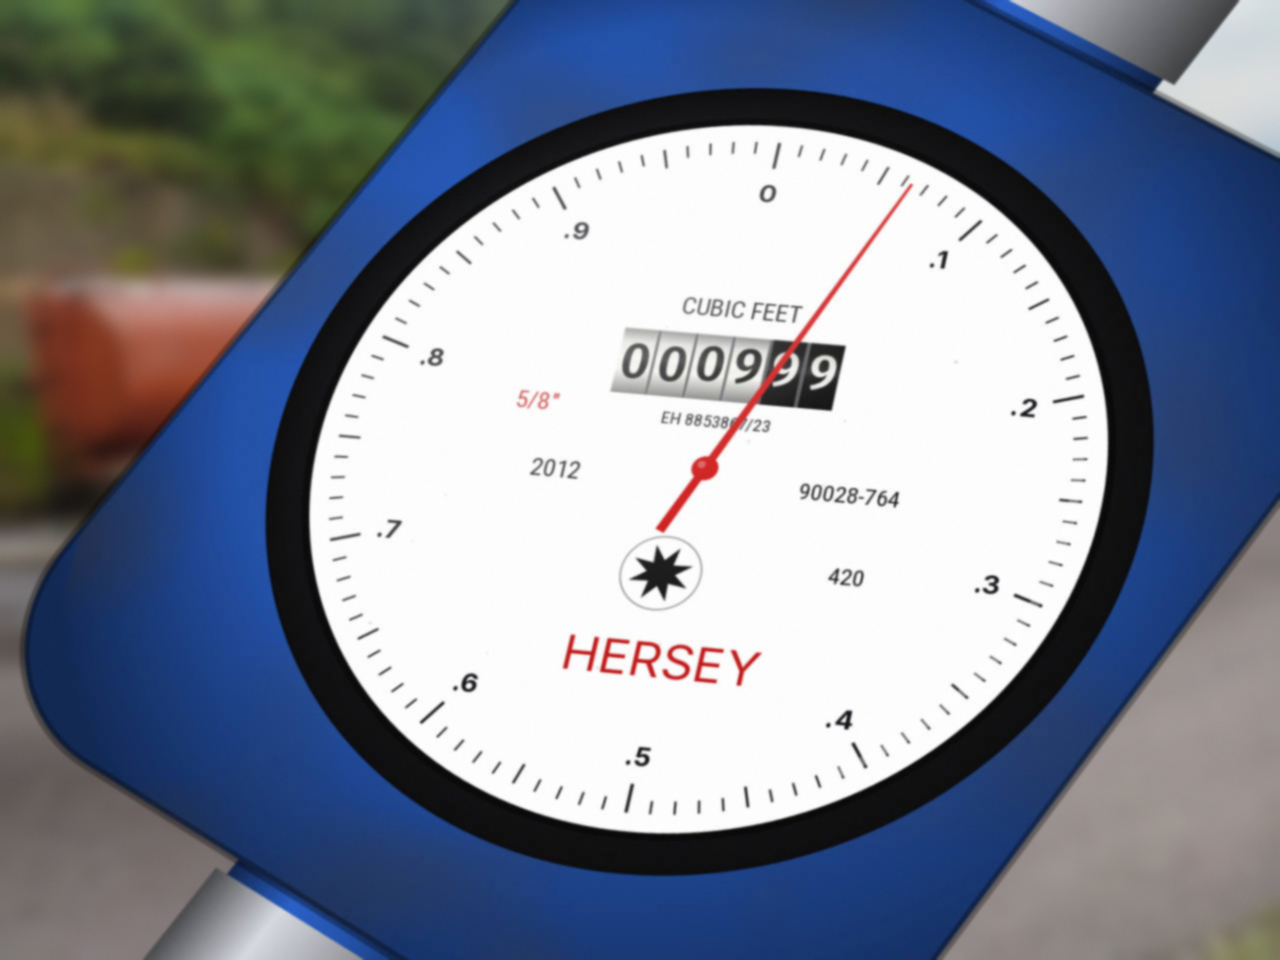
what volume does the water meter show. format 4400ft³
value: 999.06ft³
